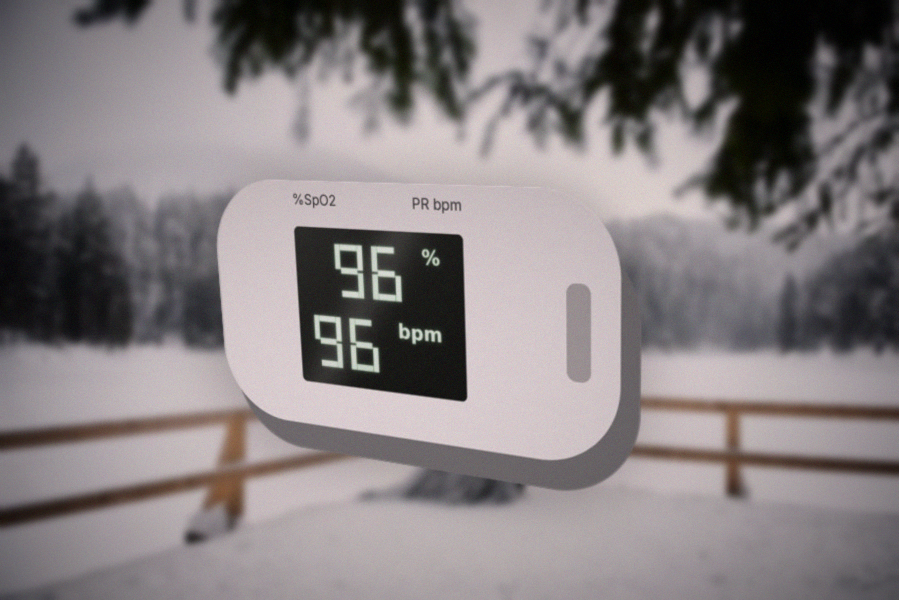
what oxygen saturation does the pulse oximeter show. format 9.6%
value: 96%
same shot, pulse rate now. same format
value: 96bpm
